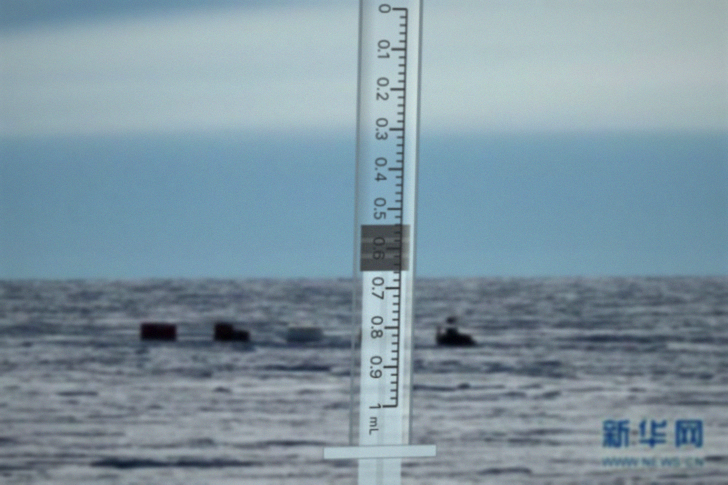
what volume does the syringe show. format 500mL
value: 0.54mL
